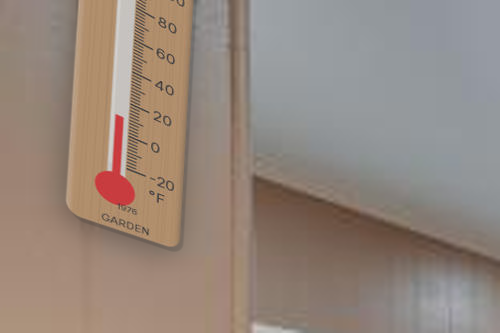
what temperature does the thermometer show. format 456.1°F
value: 10°F
